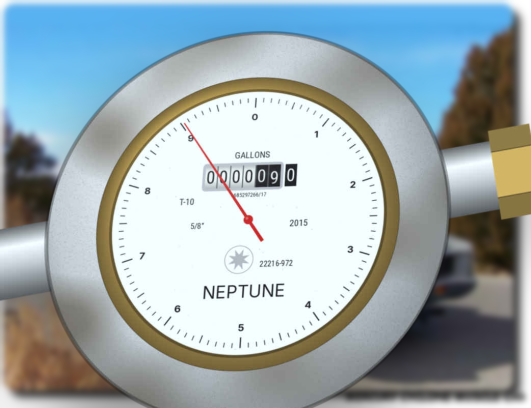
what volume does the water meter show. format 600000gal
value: 89.0gal
